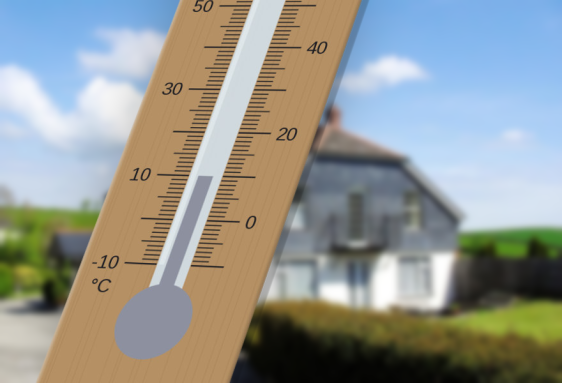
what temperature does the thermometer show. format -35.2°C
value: 10°C
